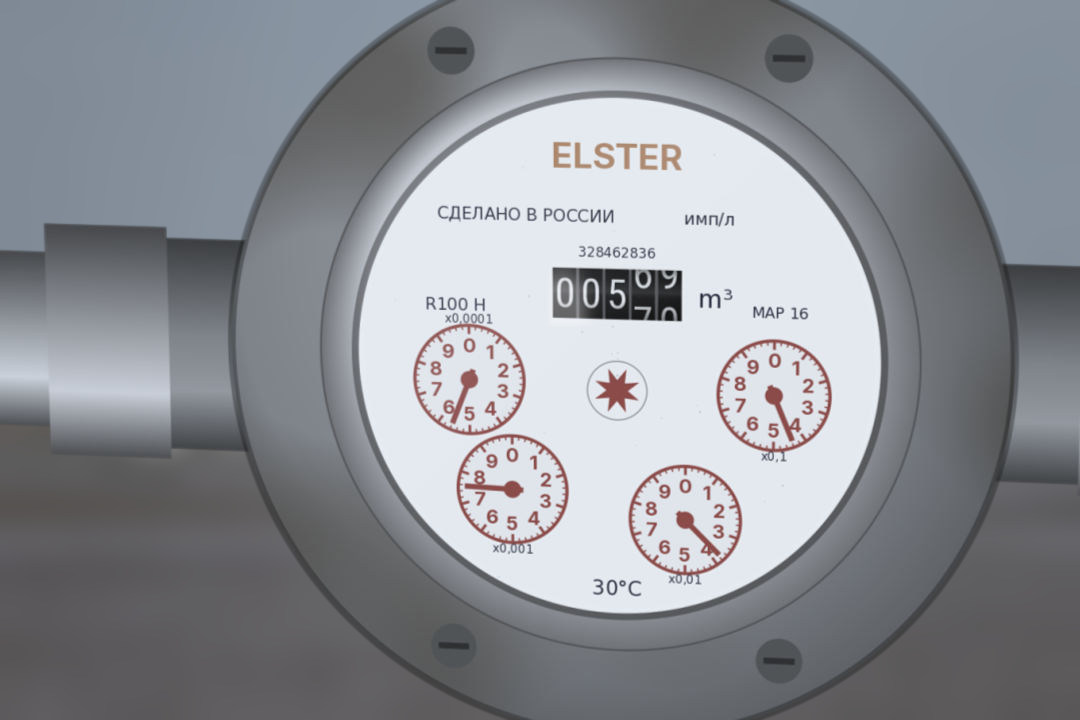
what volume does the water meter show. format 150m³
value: 569.4375m³
